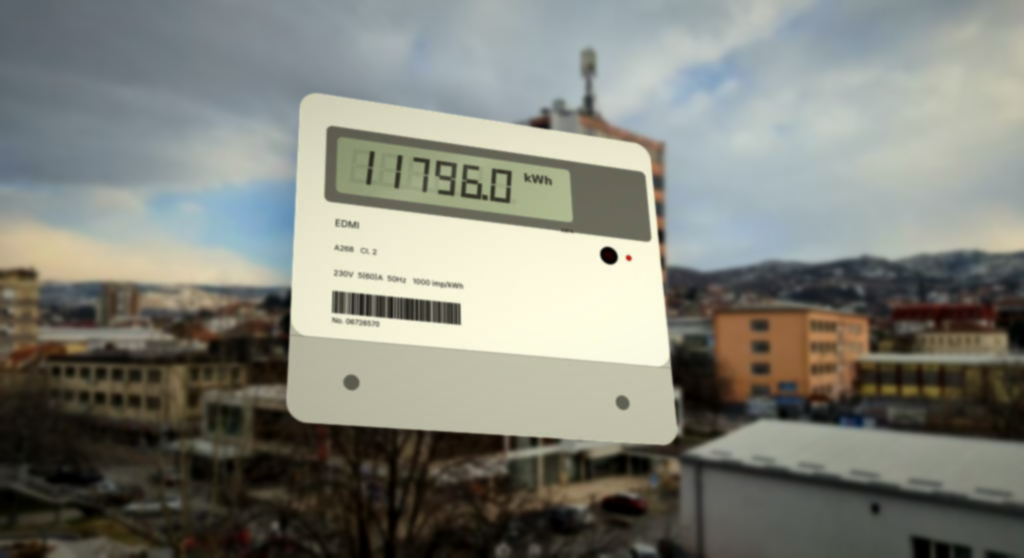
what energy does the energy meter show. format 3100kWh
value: 11796.0kWh
